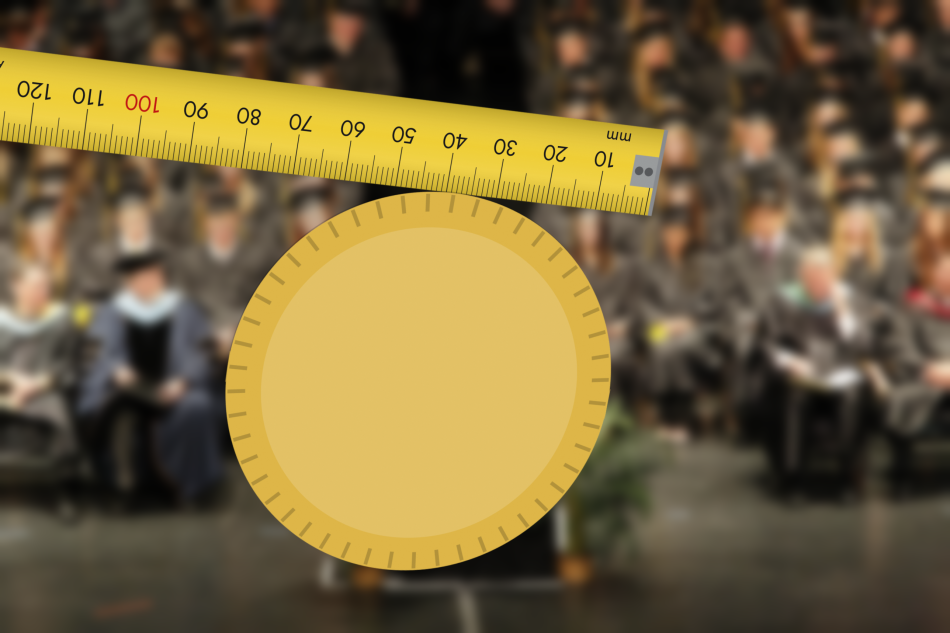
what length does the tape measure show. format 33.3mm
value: 77mm
